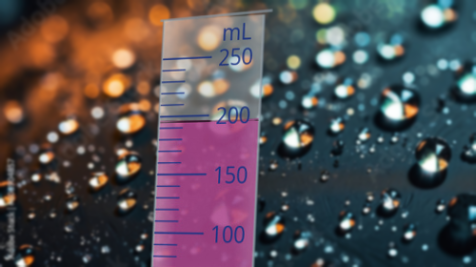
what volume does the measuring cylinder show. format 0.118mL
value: 195mL
